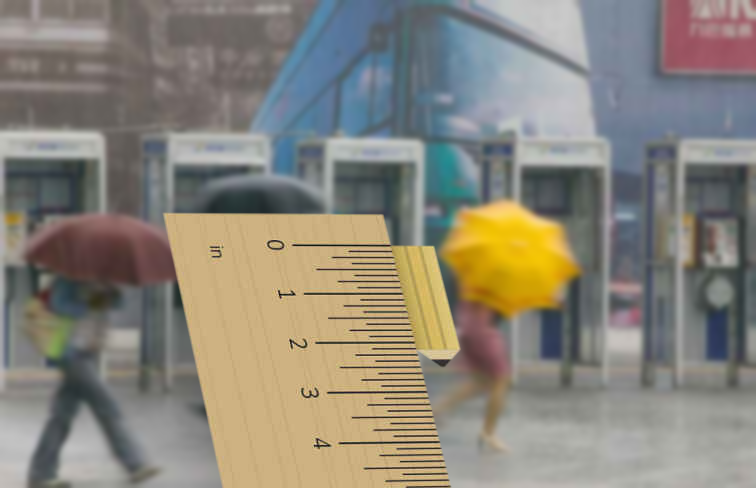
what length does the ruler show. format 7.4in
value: 2.5in
